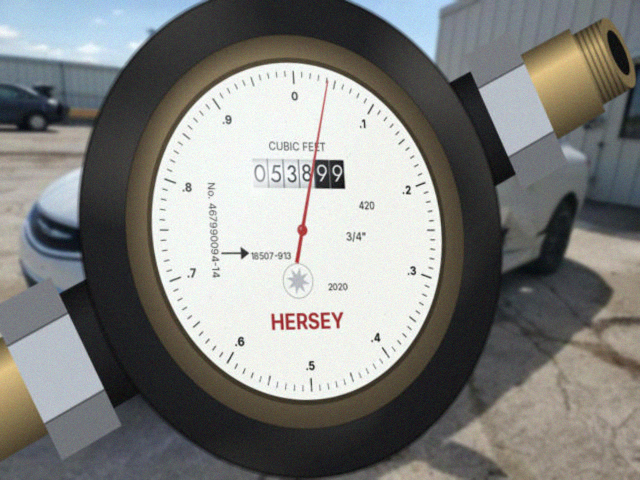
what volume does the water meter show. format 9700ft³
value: 53899.04ft³
